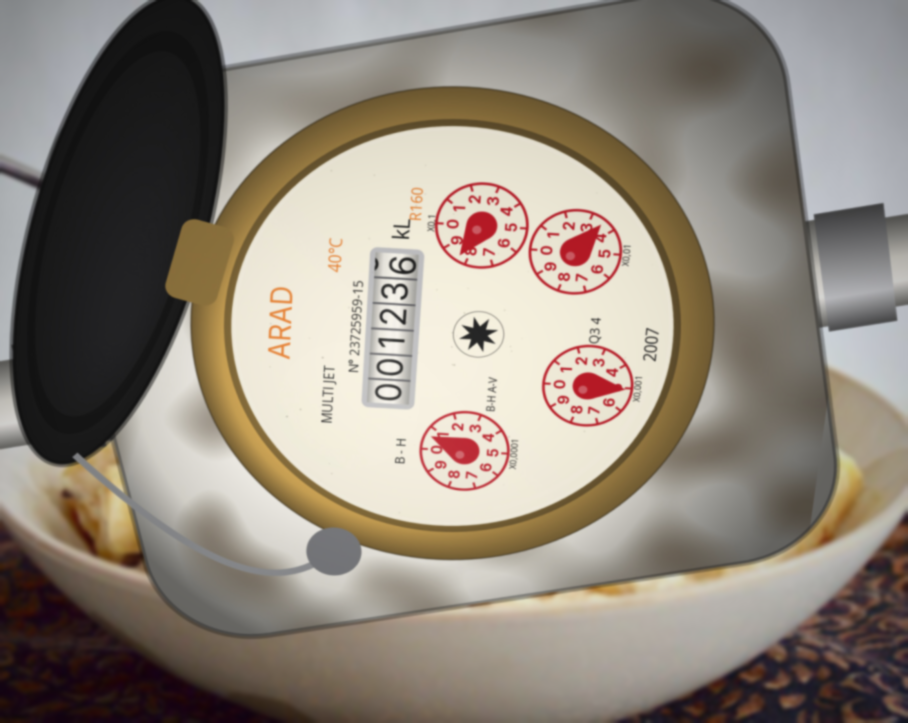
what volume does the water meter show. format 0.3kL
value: 1235.8350kL
